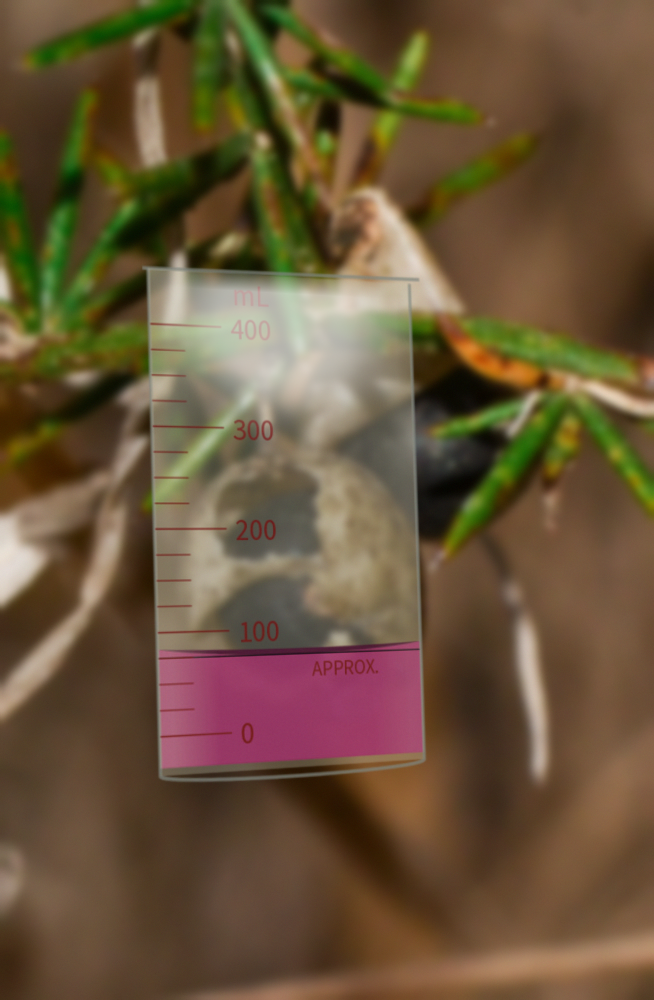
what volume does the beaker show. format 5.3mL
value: 75mL
